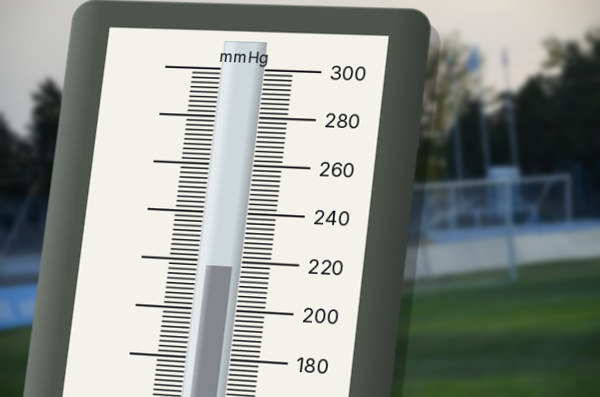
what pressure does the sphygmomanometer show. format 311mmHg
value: 218mmHg
